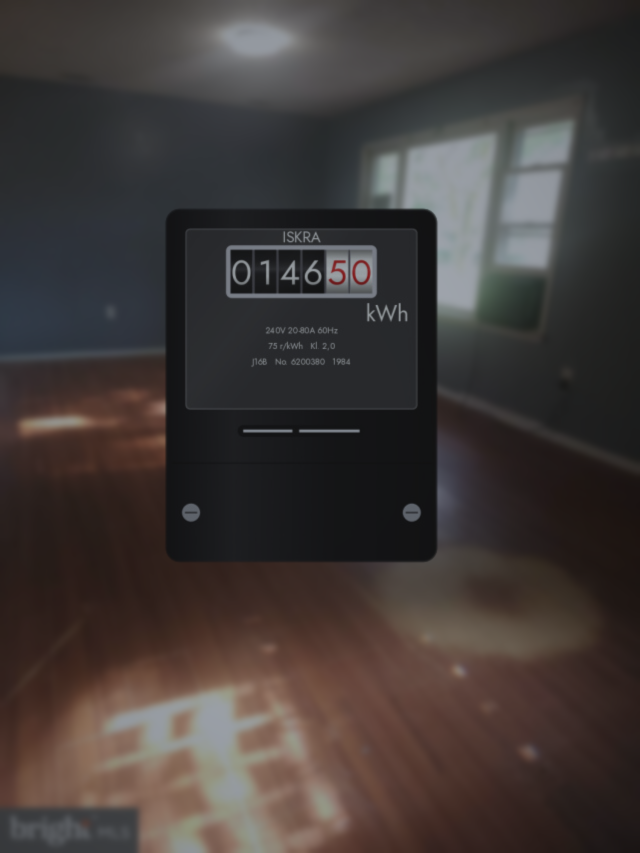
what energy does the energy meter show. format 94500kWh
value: 146.50kWh
